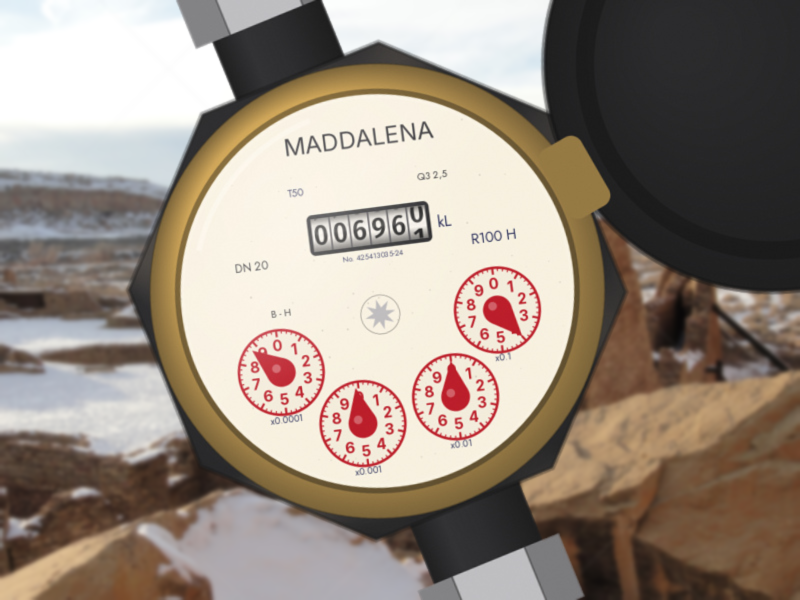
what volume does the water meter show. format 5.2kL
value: 6960.3998kL
